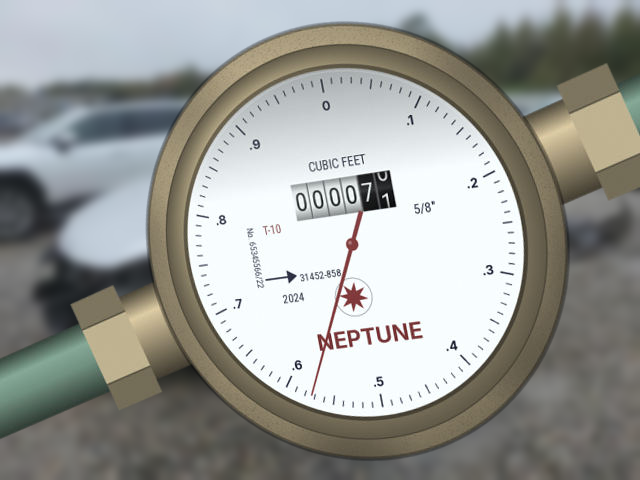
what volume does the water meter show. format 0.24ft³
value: 70.57ft³
